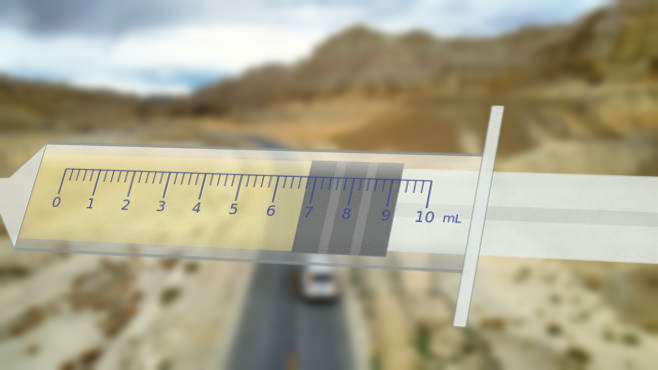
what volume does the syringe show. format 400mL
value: 6.8mL
